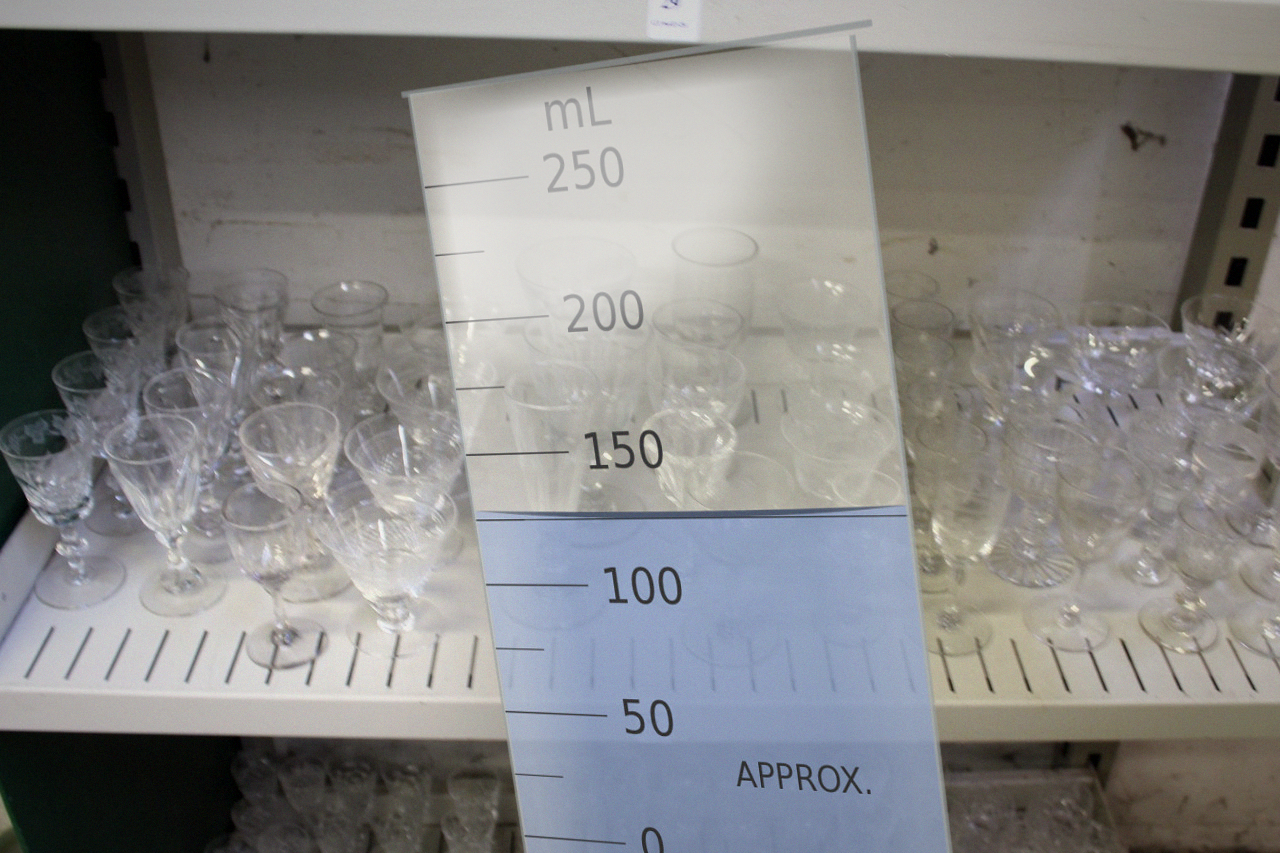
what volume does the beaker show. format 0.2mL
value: 125mL
